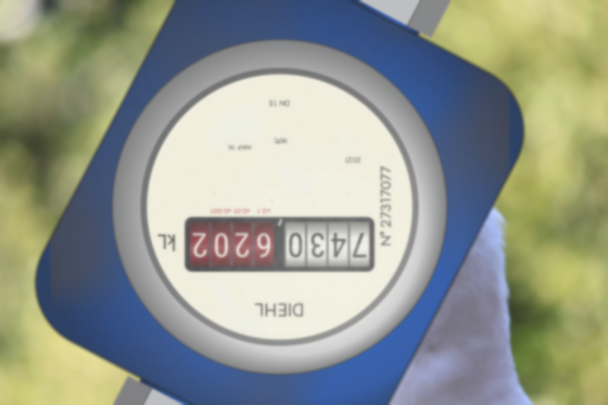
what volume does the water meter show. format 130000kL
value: 7430.6202kL
